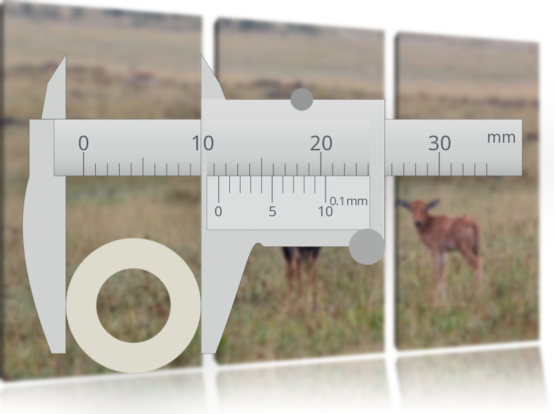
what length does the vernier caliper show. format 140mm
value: 11.4mm
